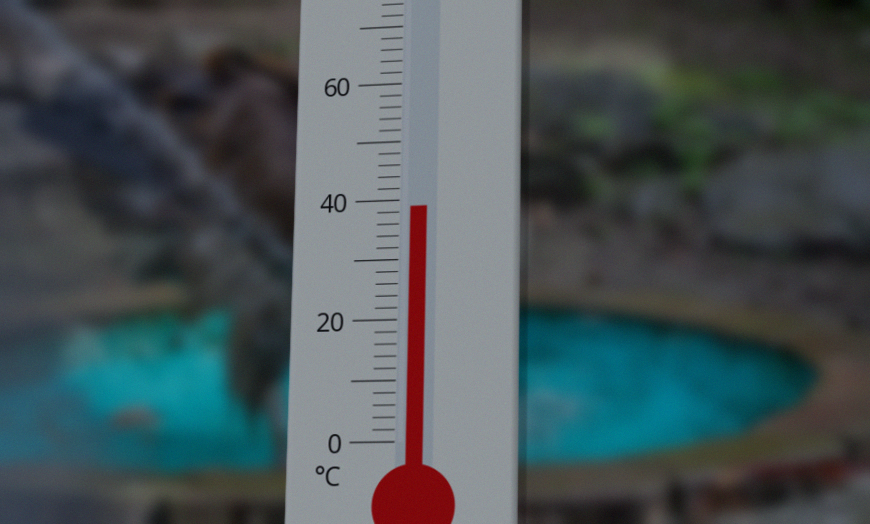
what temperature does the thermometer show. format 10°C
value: 39°C
